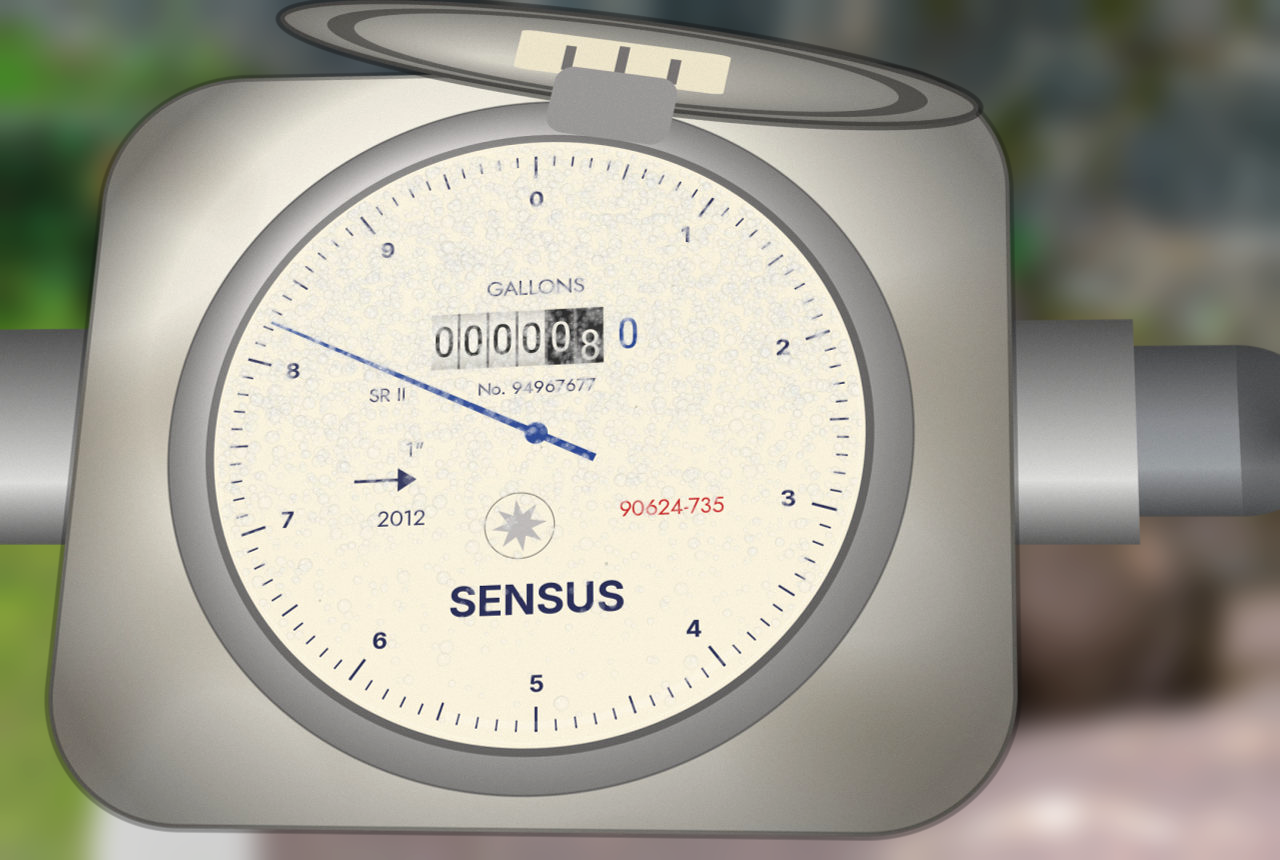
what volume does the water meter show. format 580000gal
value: 78.2gal
